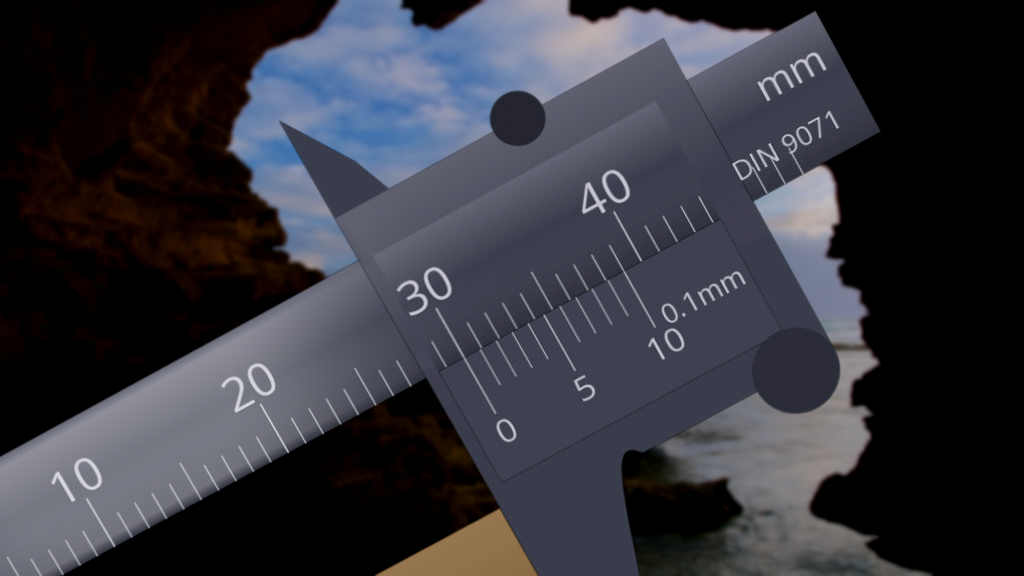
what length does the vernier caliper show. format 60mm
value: 30.0mm
